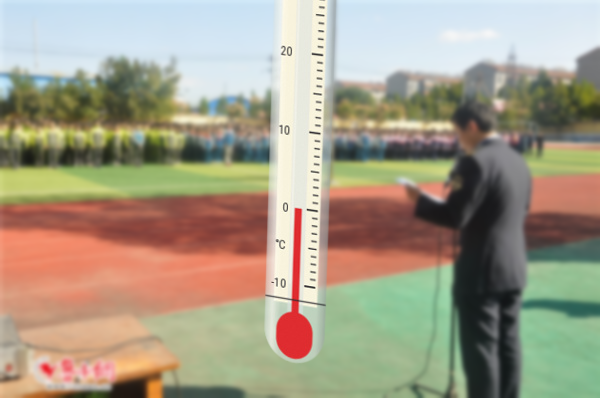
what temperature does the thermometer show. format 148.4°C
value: 0°C
